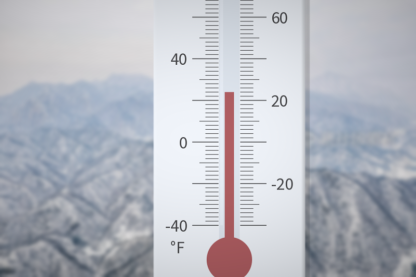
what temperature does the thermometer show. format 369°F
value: 24°F
